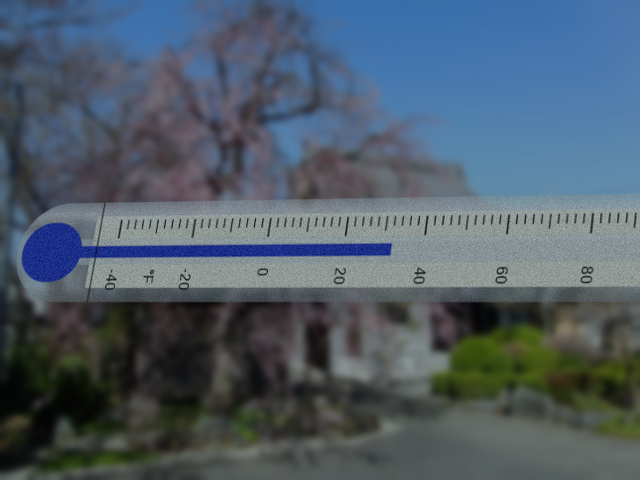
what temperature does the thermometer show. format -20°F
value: 32°F
